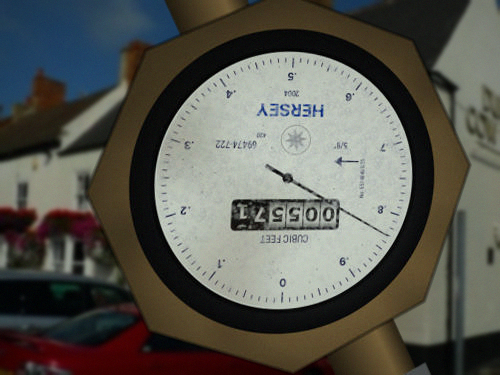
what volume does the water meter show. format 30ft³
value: 5570.83ft³
